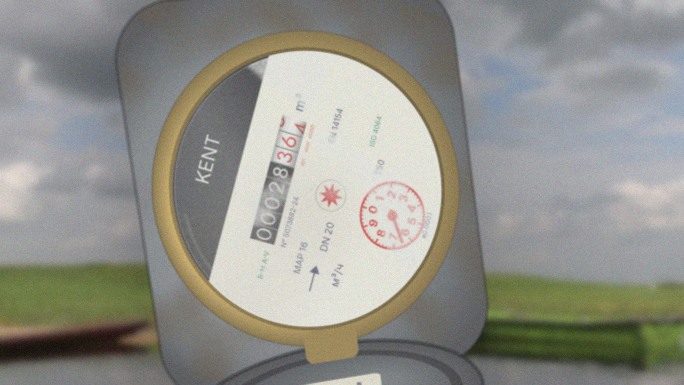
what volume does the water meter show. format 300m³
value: 28.3636m³
